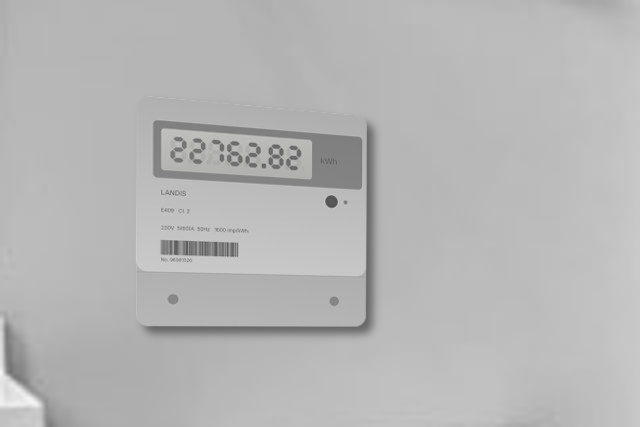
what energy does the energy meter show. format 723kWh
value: 22762.82kWh
